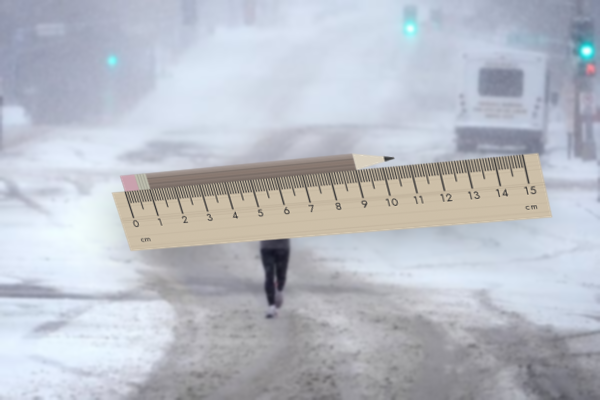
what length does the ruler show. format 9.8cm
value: 10.5cm
